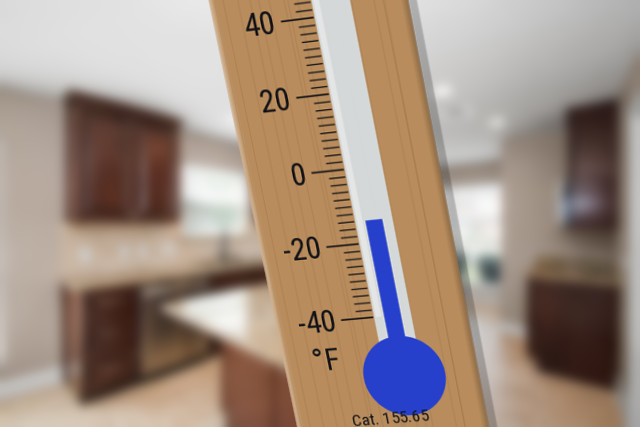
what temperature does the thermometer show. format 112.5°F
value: -14°F
